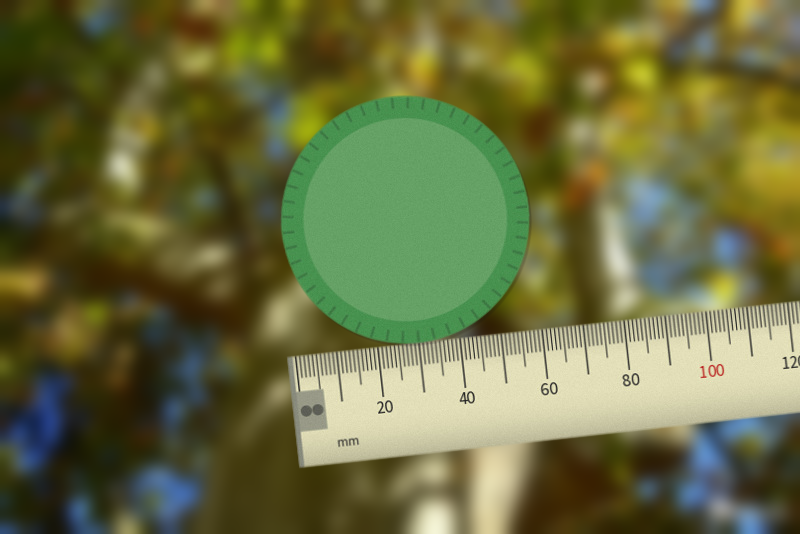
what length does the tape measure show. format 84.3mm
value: 60mm
